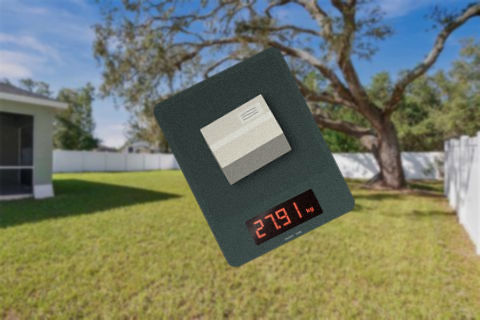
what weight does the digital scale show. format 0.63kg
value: 27.91kg
